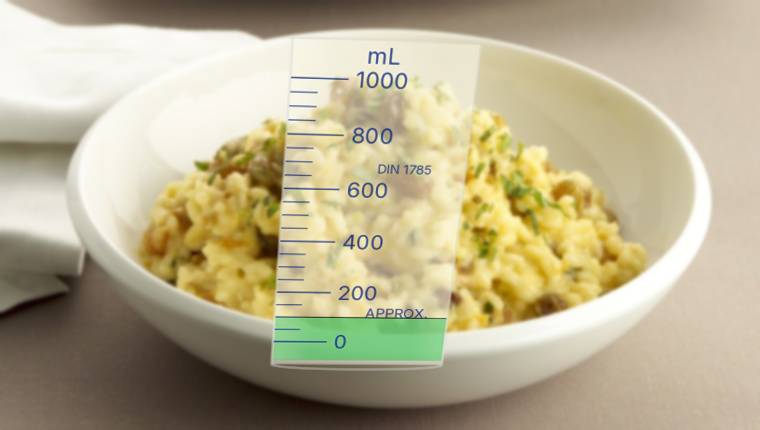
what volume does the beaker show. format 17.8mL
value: 100mL
